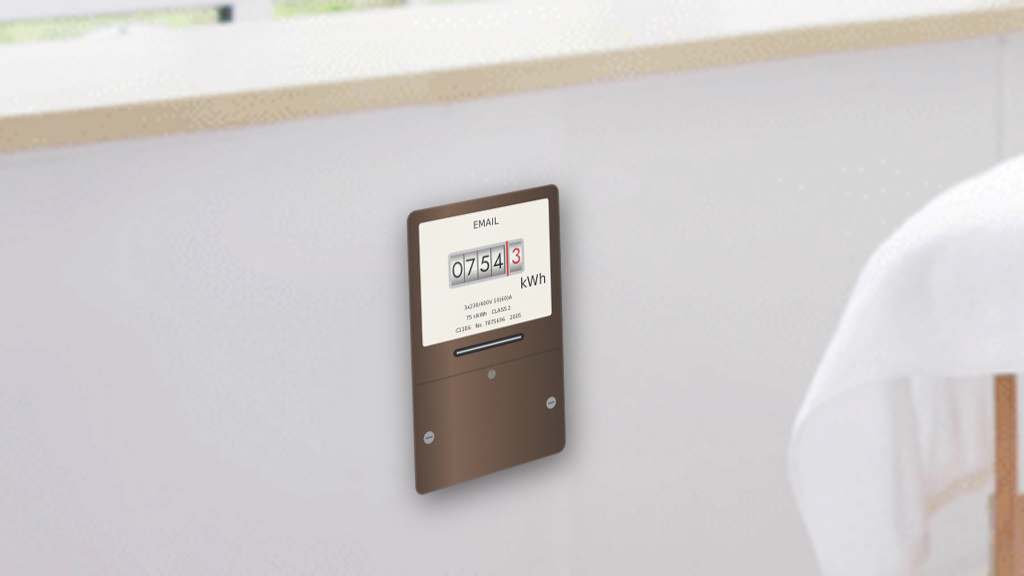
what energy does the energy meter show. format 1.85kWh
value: 754.3kWh
